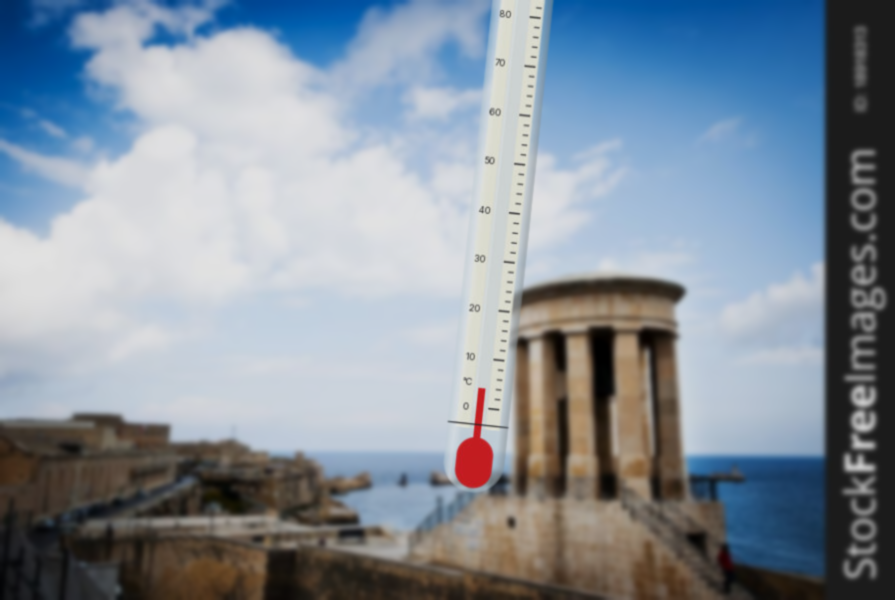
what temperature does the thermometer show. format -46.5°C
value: 4°C
